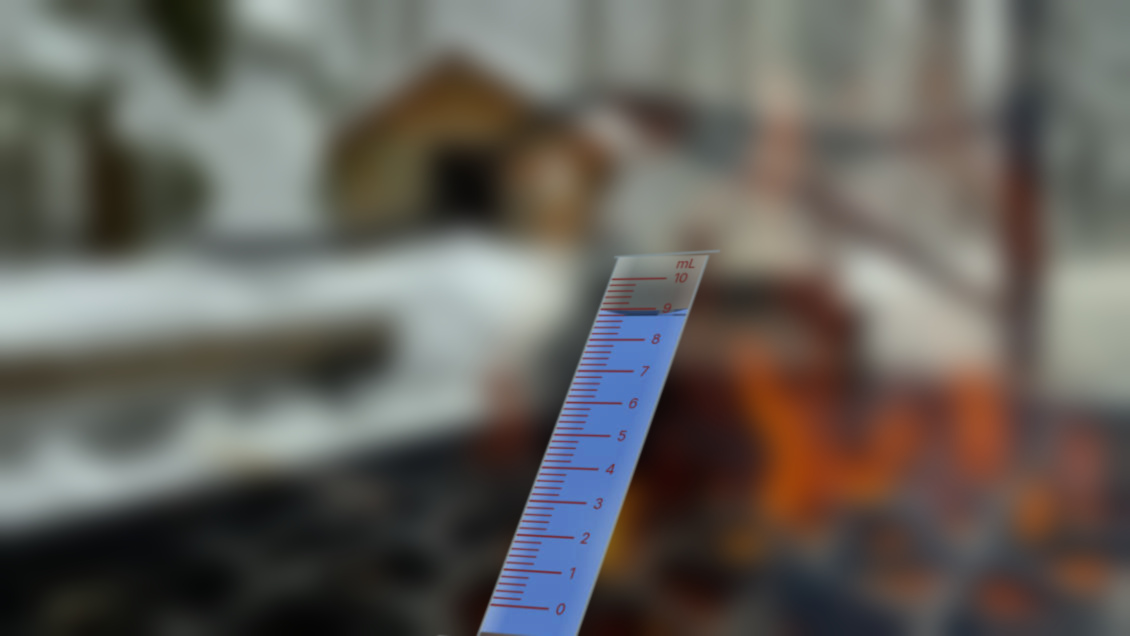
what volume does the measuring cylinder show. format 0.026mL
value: 8.8mL
